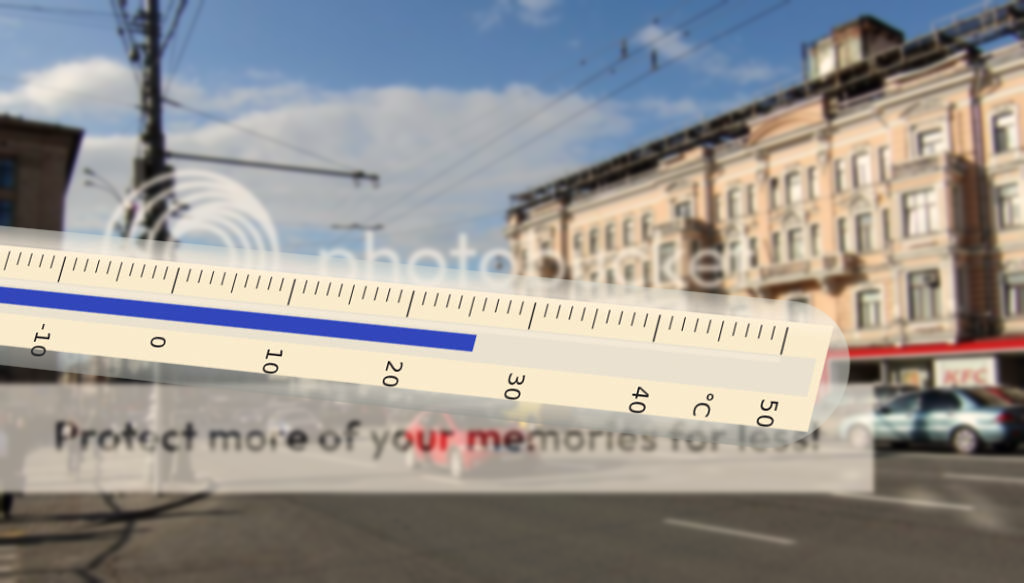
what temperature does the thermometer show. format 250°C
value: 26°C
